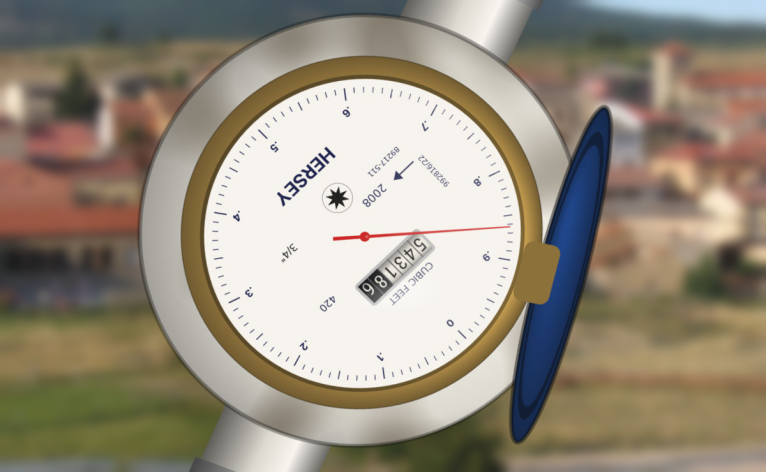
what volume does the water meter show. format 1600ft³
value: 543185.86ft³
